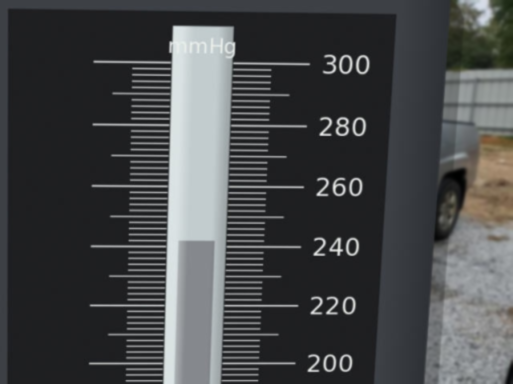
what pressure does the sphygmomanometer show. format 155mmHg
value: 242mmHg
